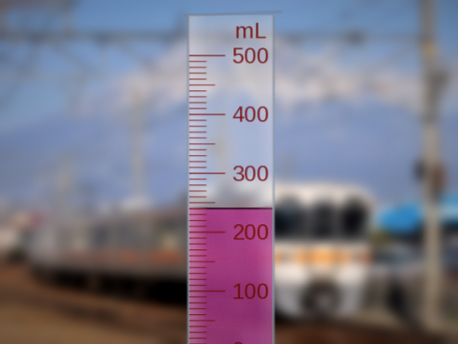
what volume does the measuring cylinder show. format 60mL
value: 240mL
